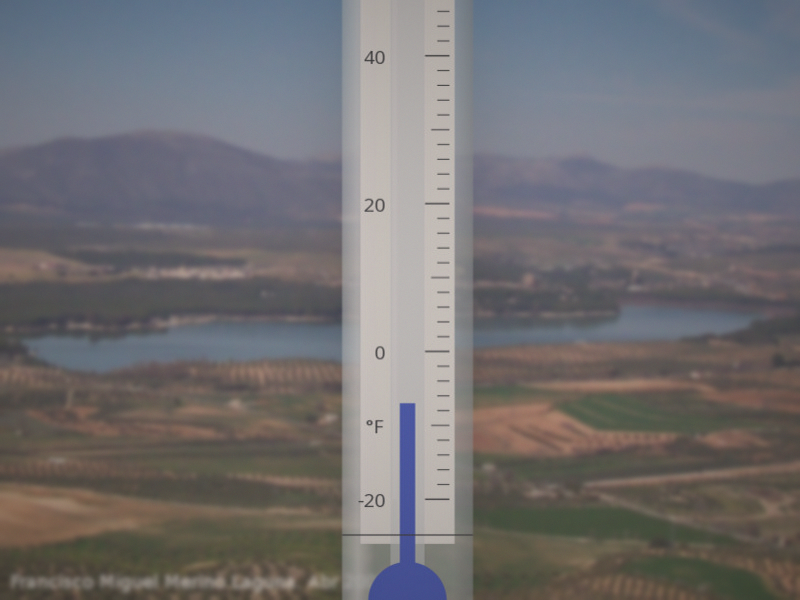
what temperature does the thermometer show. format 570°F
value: -7°F
